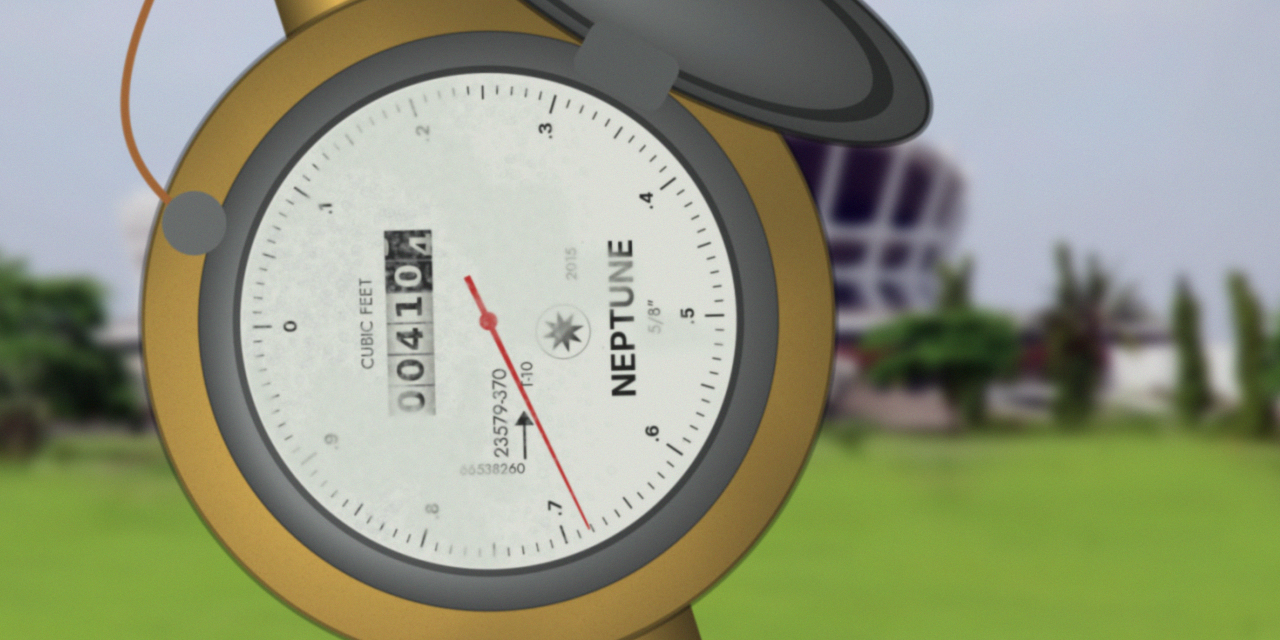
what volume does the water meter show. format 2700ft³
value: 4103.68ft³
